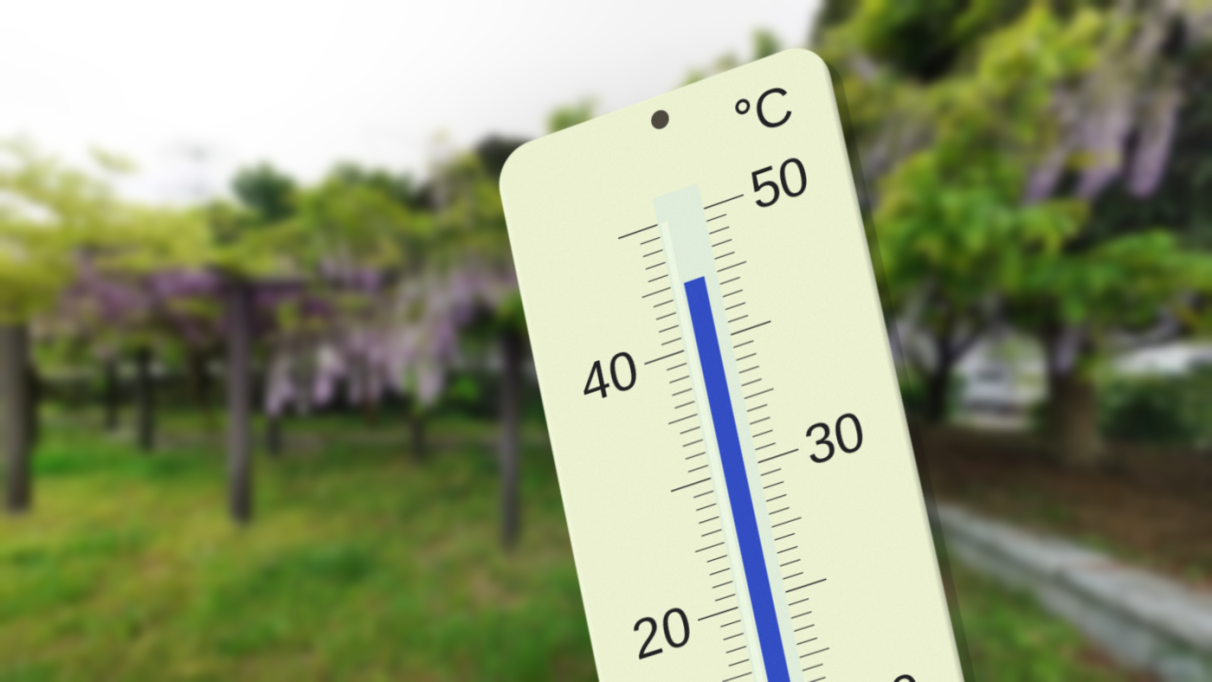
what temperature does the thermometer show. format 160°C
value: 45°C
